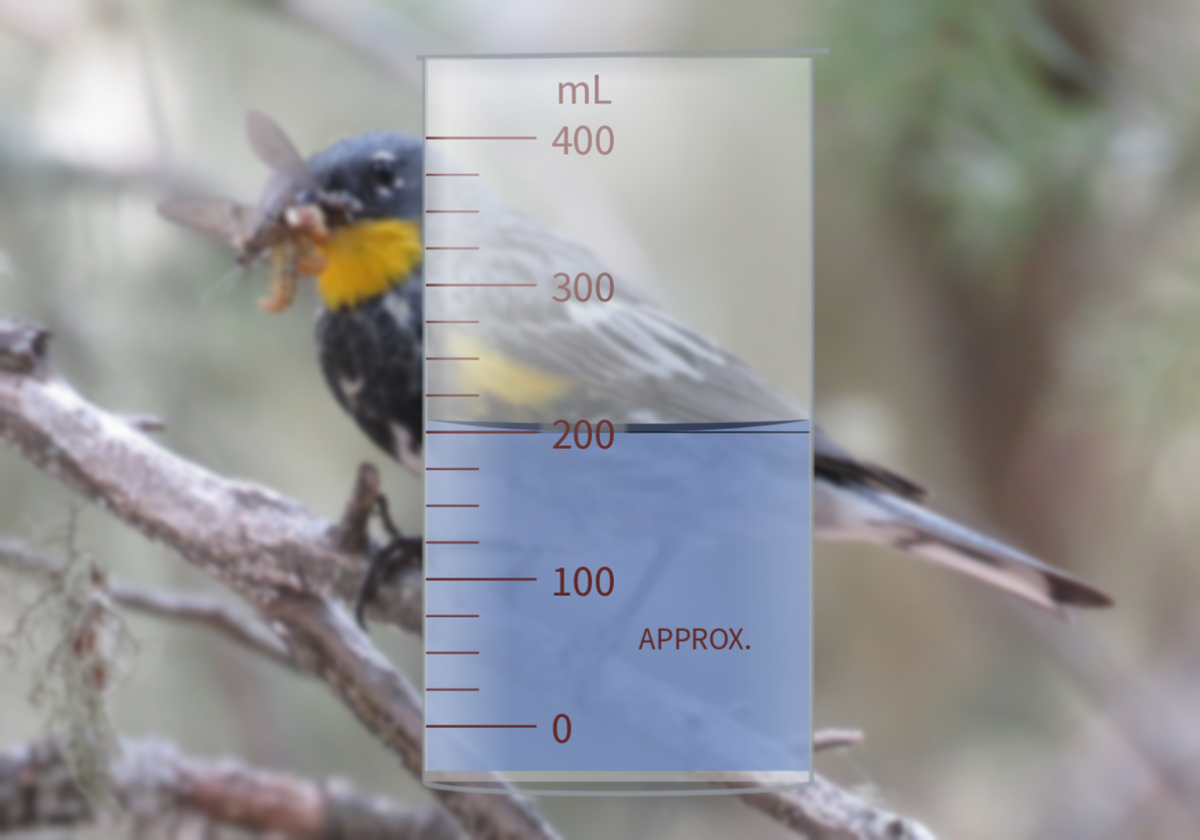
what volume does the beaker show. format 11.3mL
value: 200mL
